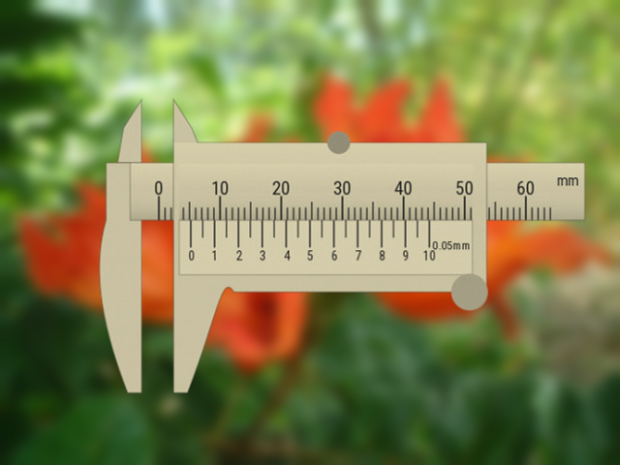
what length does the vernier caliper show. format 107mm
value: 5.2mm
